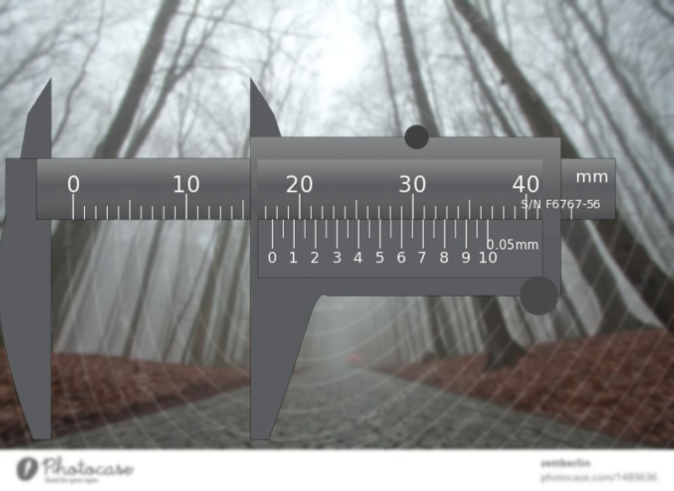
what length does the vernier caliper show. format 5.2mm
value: 17.6mm
